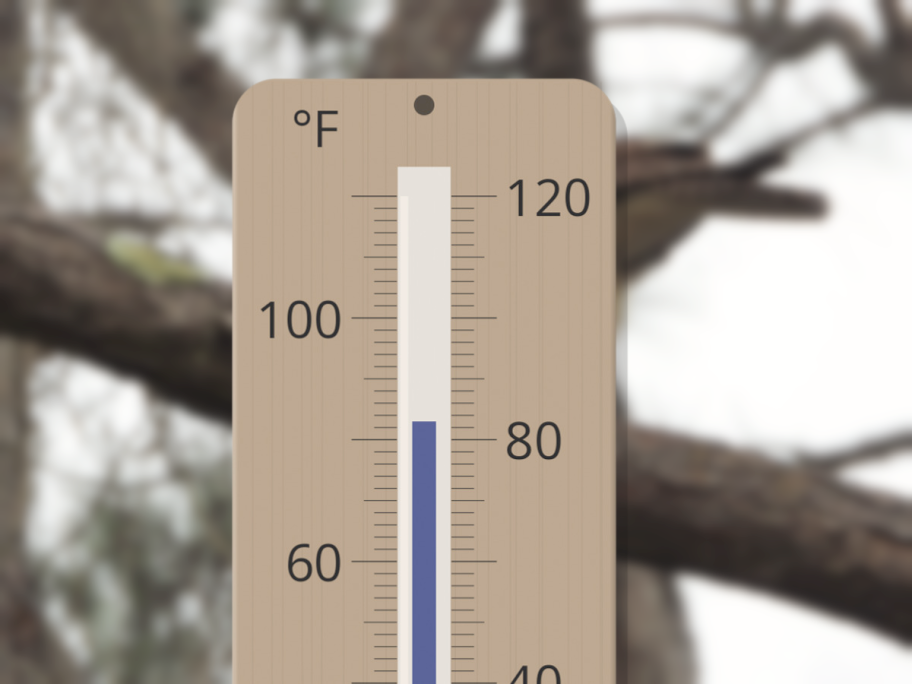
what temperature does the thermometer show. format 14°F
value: 83°F
